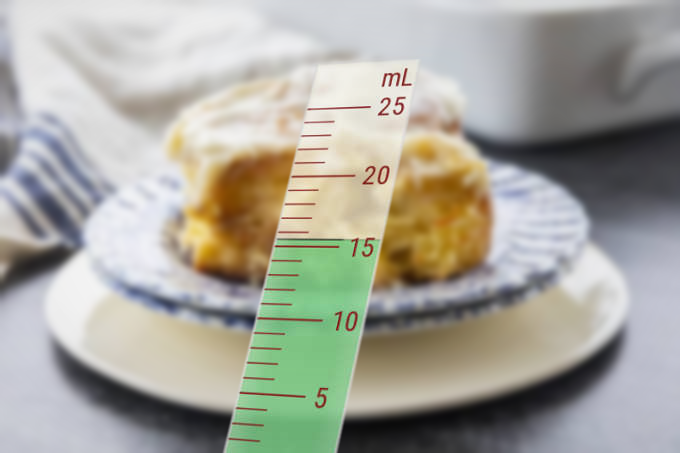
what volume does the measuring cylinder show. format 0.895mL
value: 15.5mL
